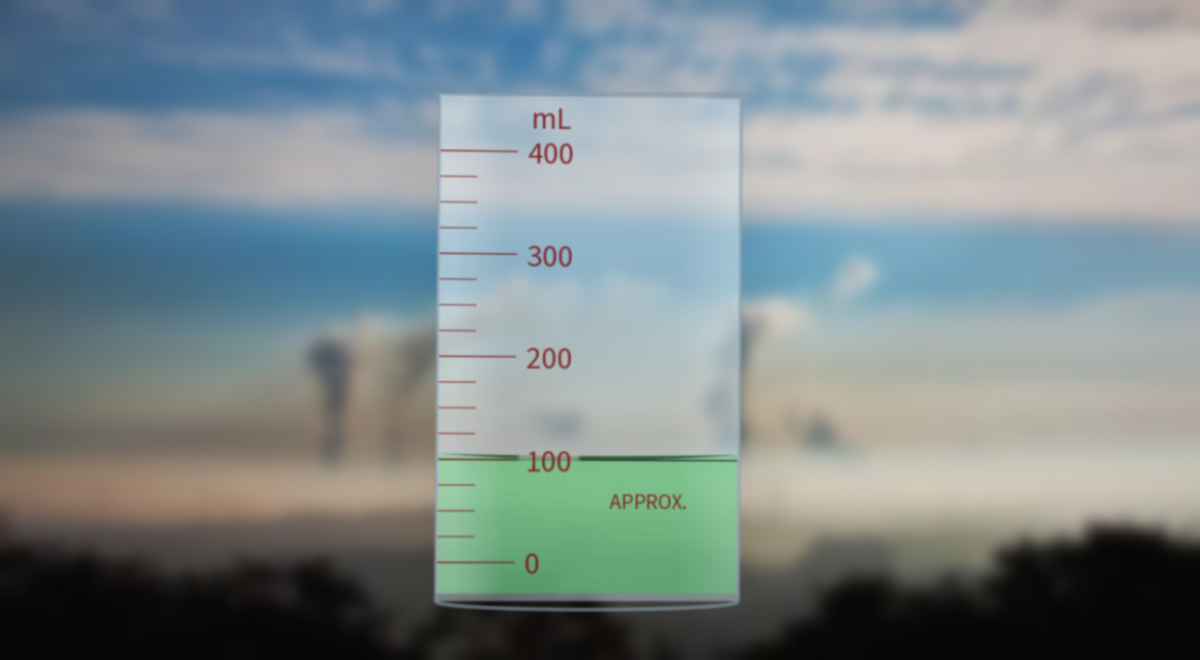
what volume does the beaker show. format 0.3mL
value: 100mL
